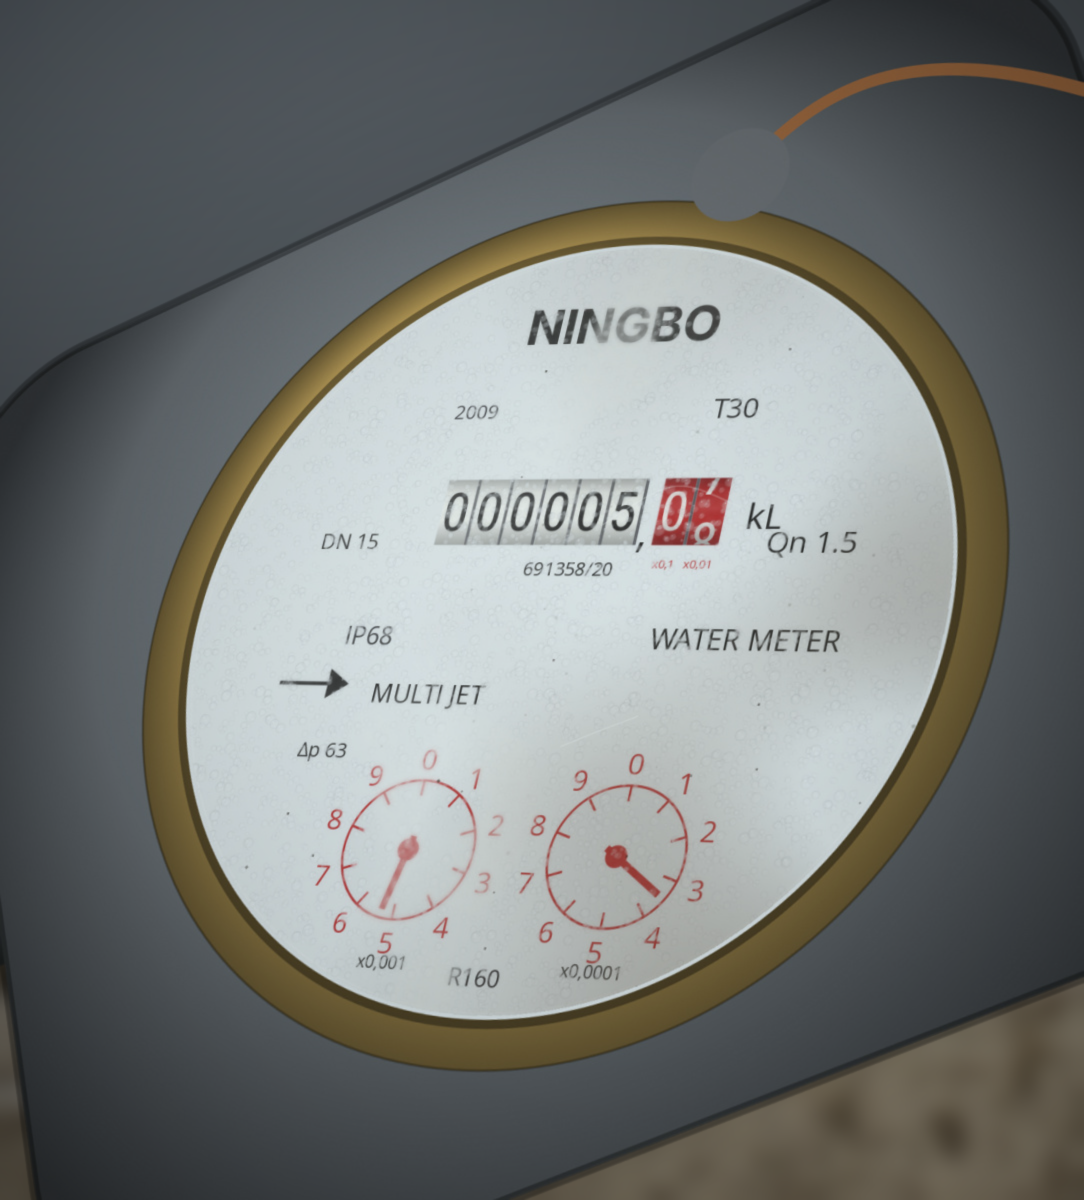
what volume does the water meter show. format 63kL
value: 5.0753kL
